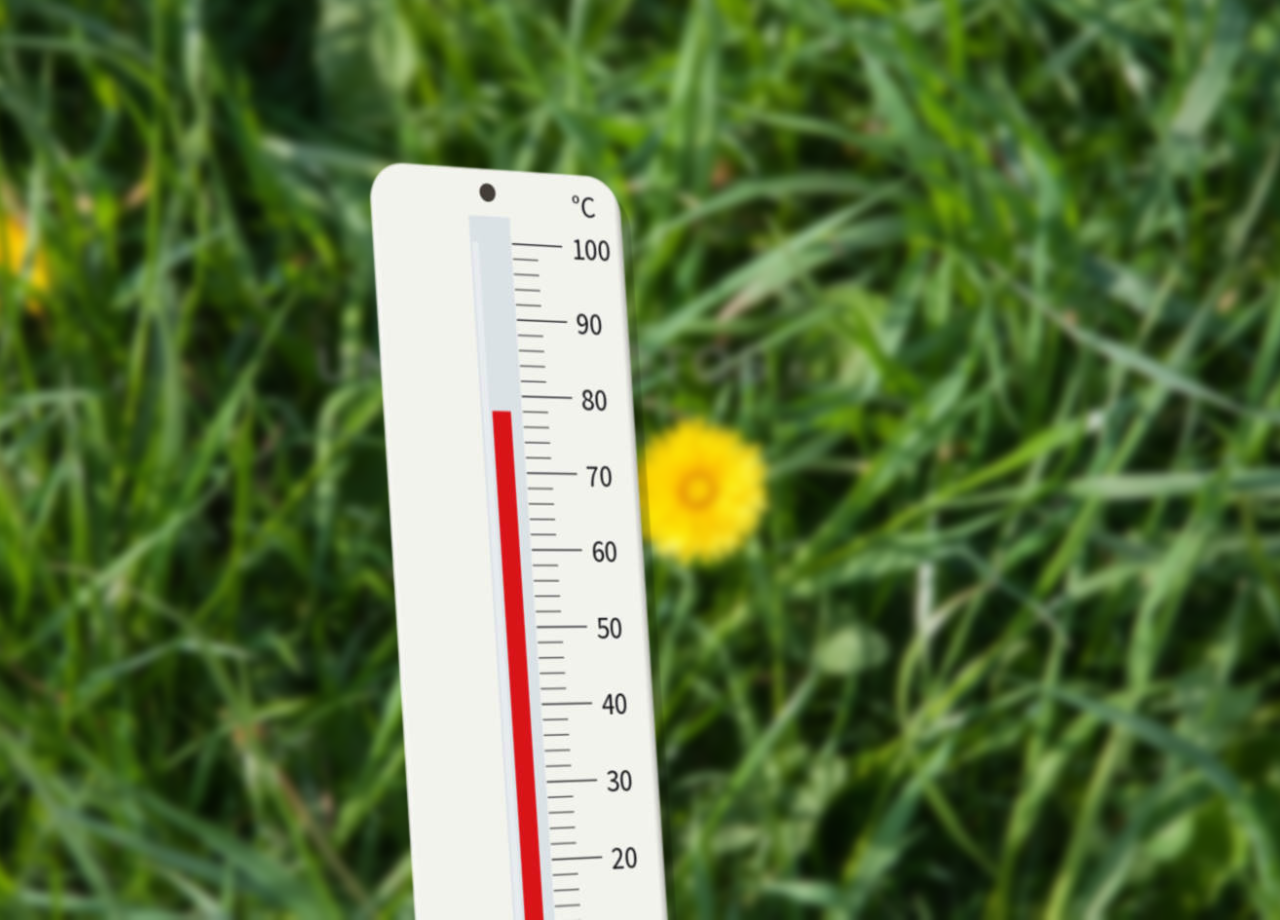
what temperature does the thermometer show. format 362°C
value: 78°C
